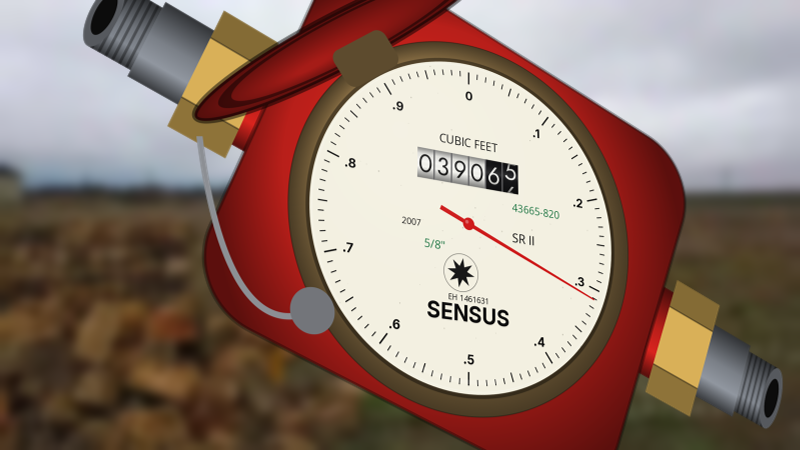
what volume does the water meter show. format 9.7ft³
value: 39065.31ft³
